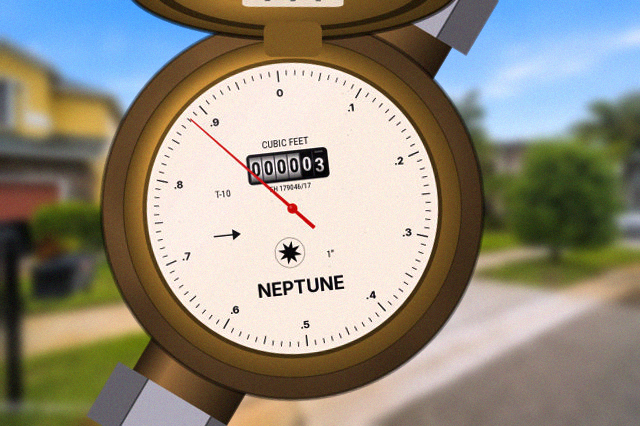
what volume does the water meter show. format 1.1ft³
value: 2.88ft³
